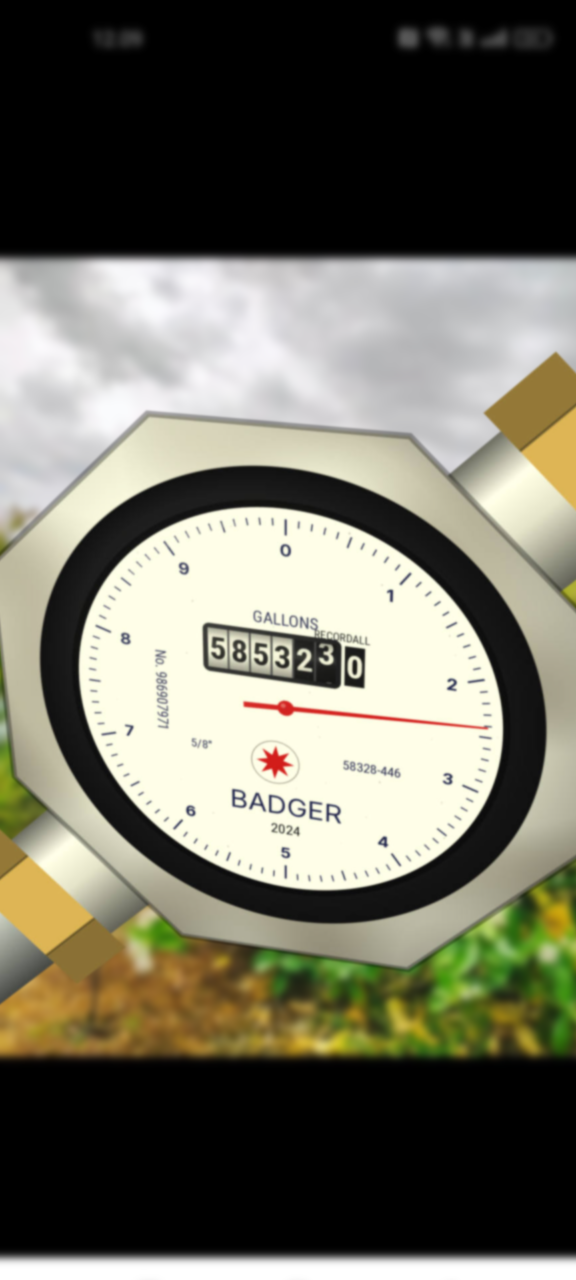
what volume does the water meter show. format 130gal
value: 5853232.4gal
